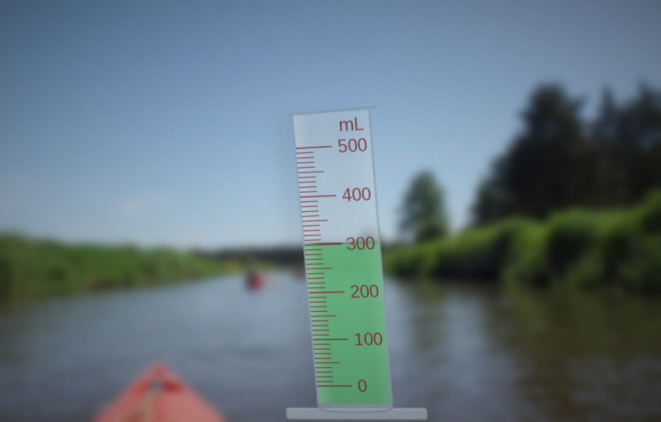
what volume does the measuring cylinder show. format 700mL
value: 300mL
